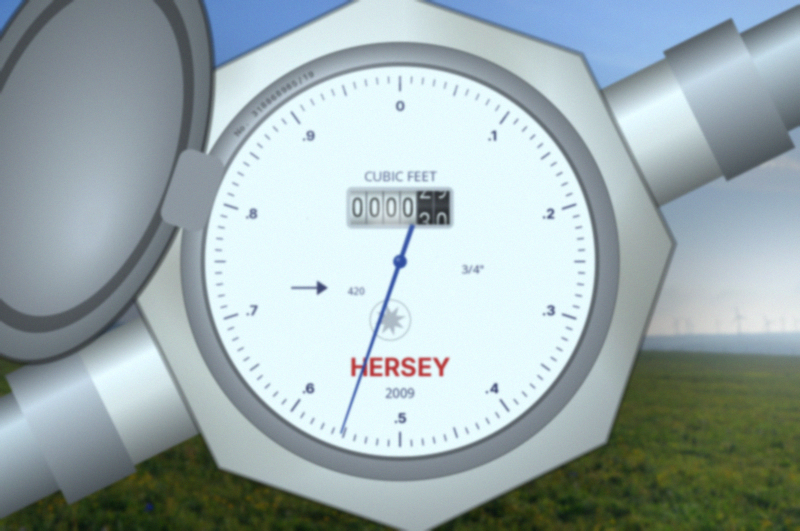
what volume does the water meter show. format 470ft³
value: 29.55ft³
